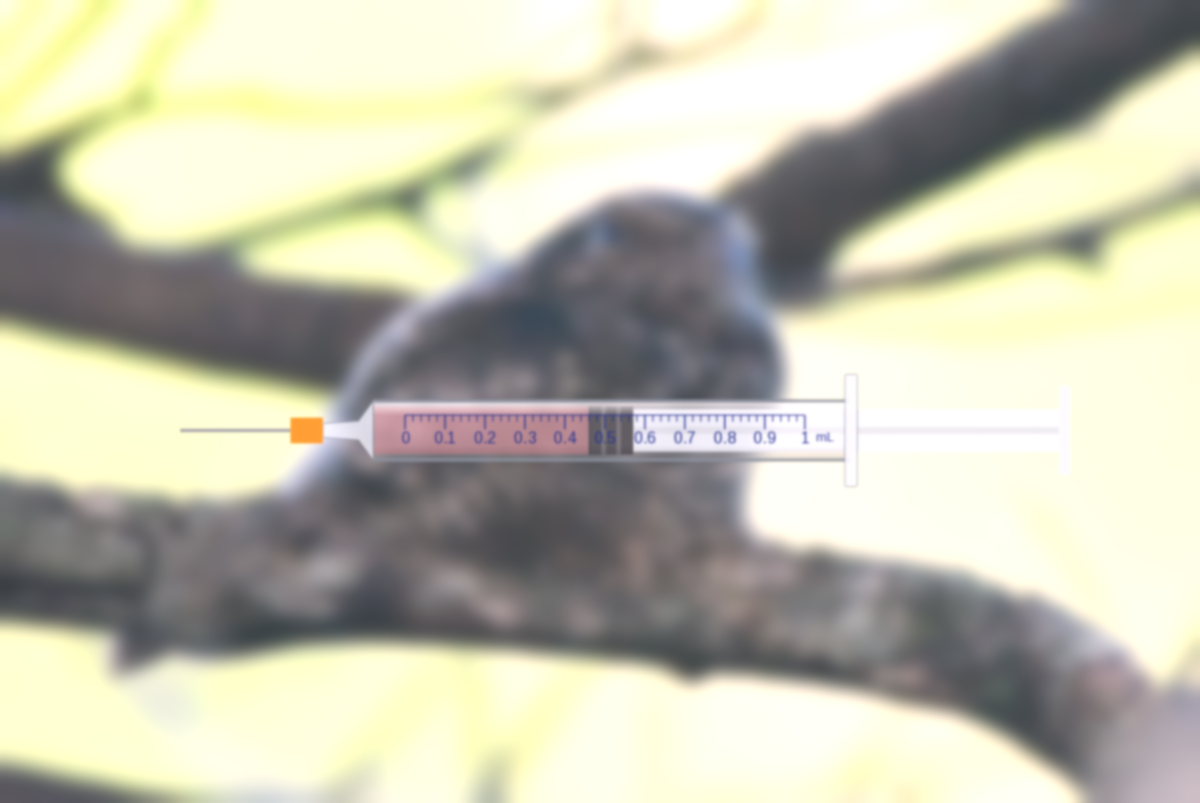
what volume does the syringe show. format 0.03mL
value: 0.46mL
